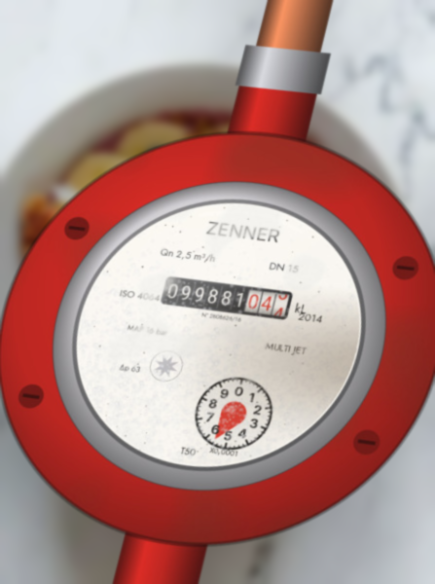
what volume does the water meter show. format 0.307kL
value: 99881.0435kL
